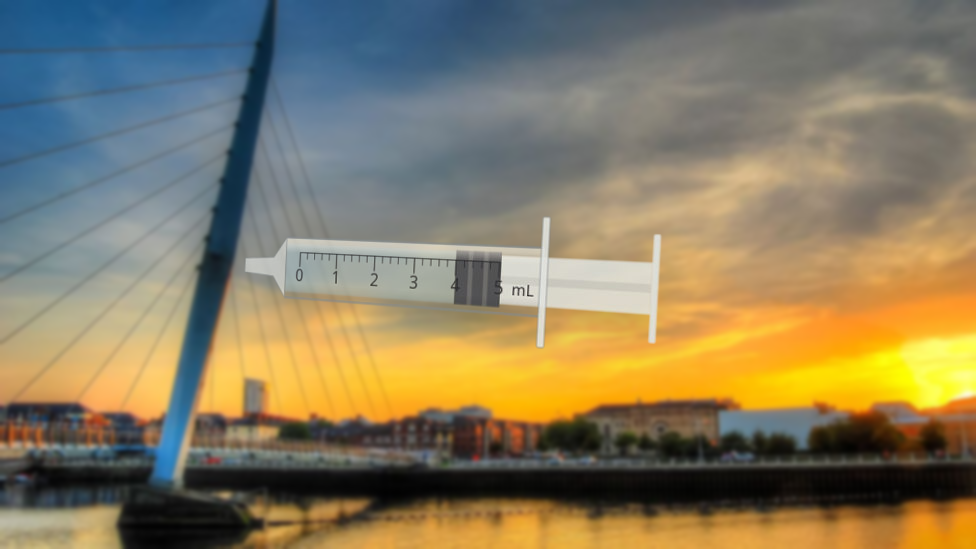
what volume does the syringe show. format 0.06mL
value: 4mL
